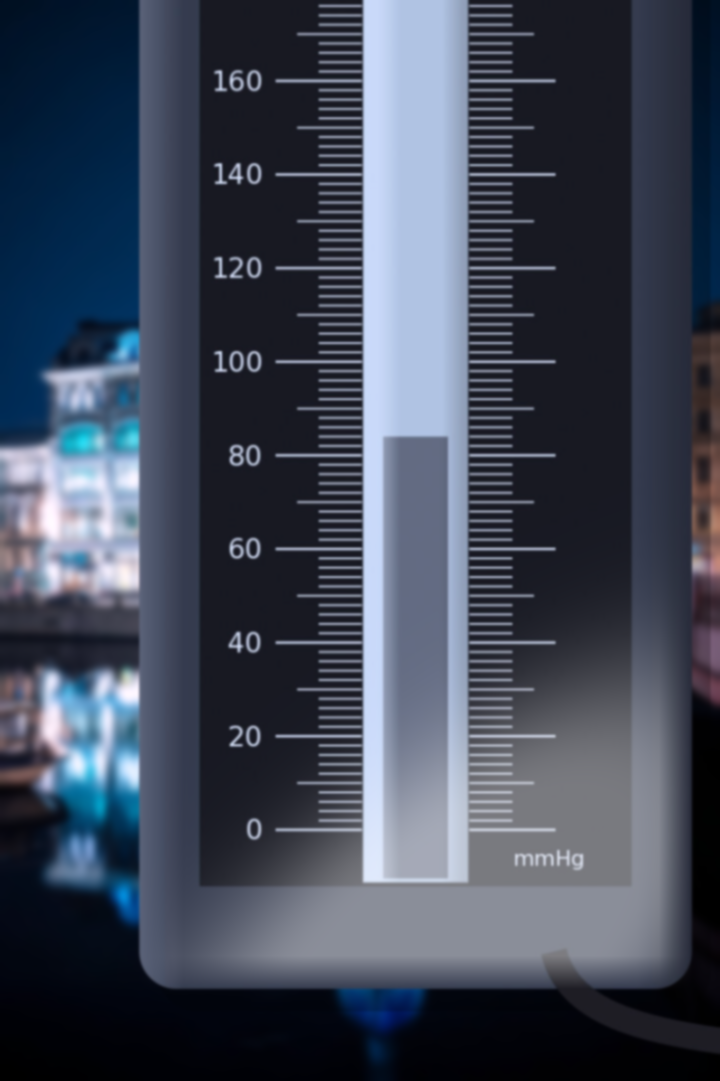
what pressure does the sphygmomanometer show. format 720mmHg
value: 84mmHg
